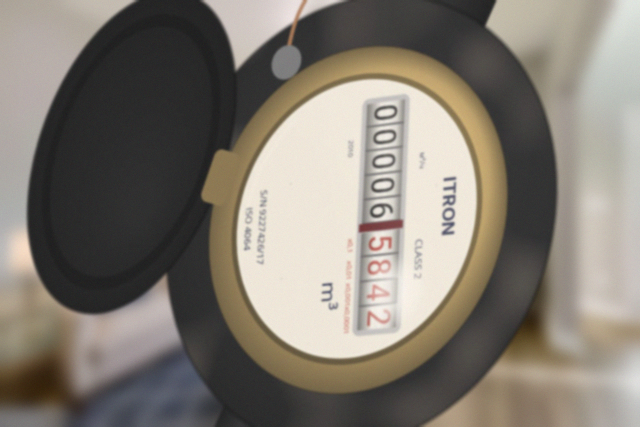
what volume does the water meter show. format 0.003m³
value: 6.5842m³
